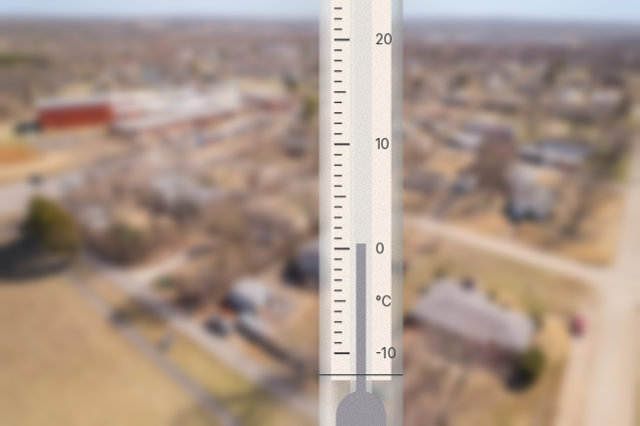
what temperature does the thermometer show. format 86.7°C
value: 0.5°C
